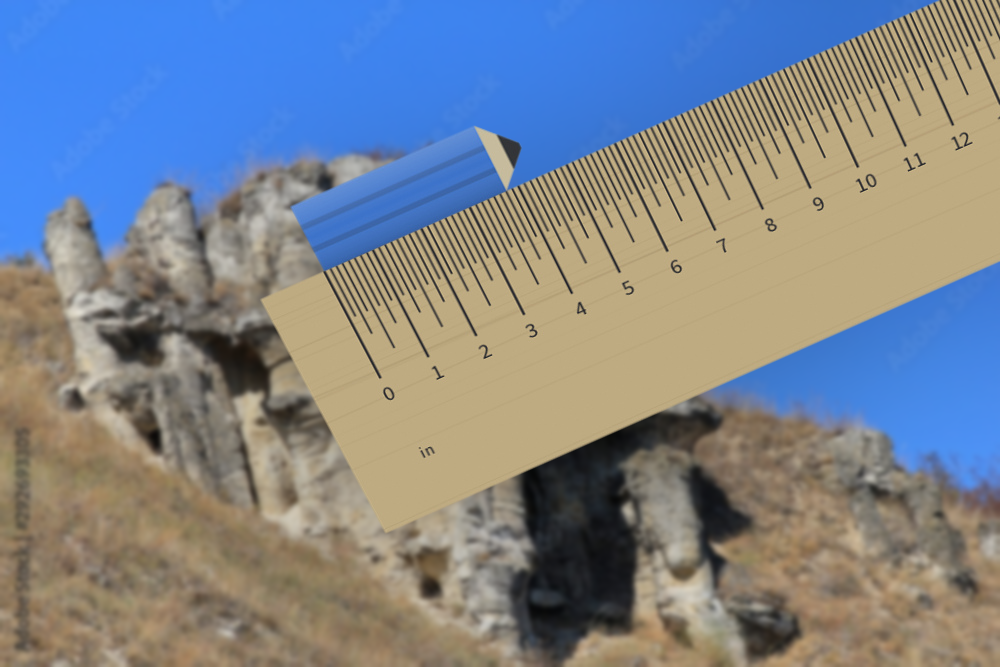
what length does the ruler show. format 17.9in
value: 4.375in
